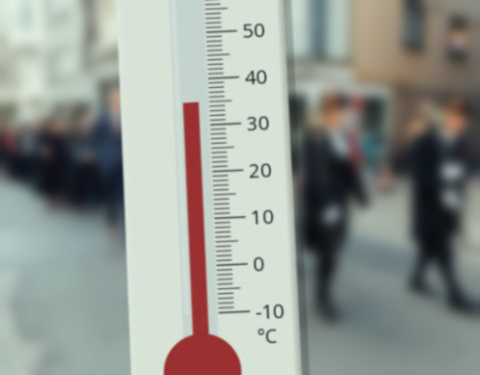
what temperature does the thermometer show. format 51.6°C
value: 35°C
